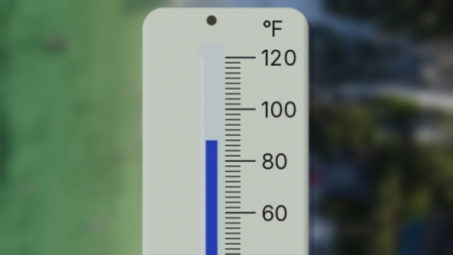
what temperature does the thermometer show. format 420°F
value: 88°F
